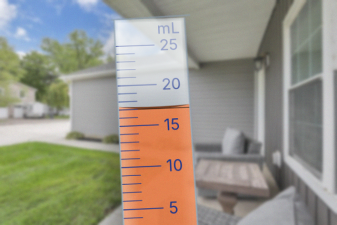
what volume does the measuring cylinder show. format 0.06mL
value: 17mL
